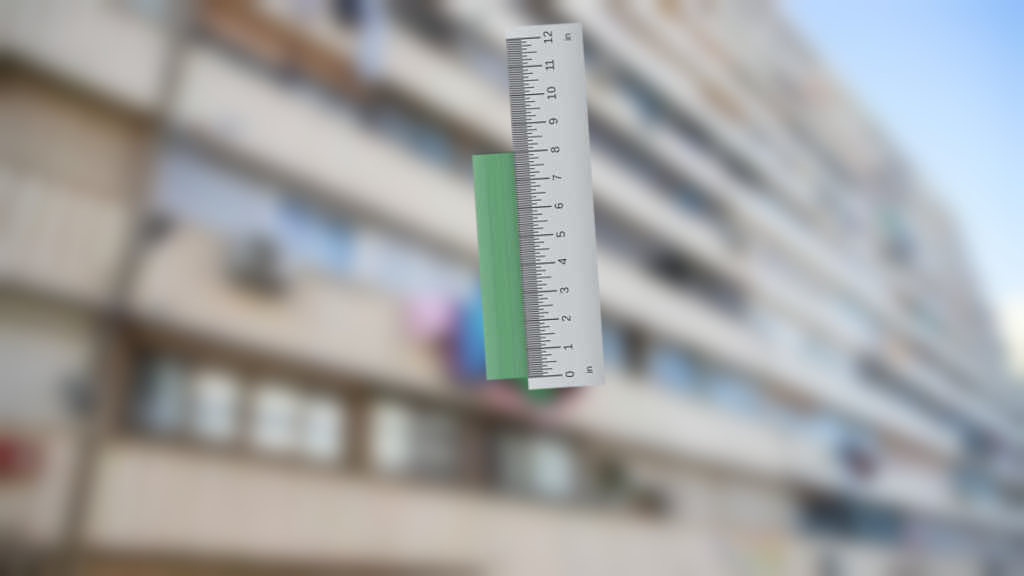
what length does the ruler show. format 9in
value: 8in
